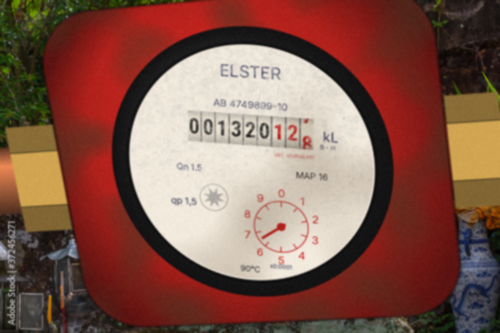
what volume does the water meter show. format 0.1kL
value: 1320.1276kL
